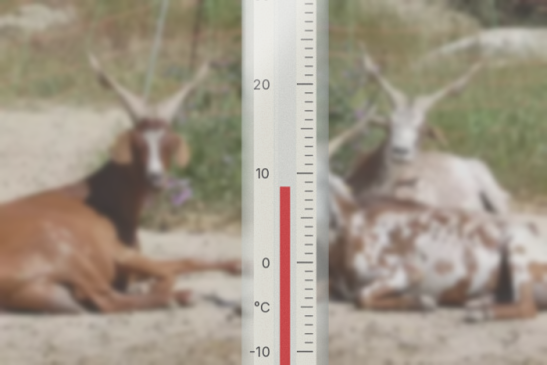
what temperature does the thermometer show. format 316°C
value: 8.5°C
